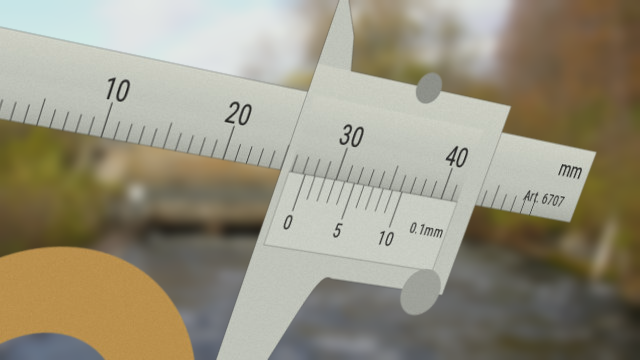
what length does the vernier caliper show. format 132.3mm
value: 27.2mm
